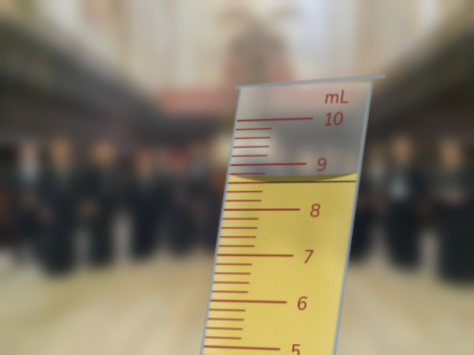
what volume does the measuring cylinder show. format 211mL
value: 8.6mL
